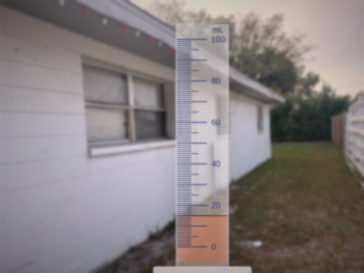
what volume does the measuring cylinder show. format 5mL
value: 15mL
